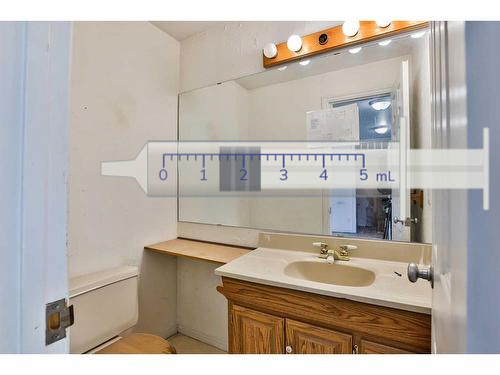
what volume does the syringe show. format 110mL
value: 1.4mL
